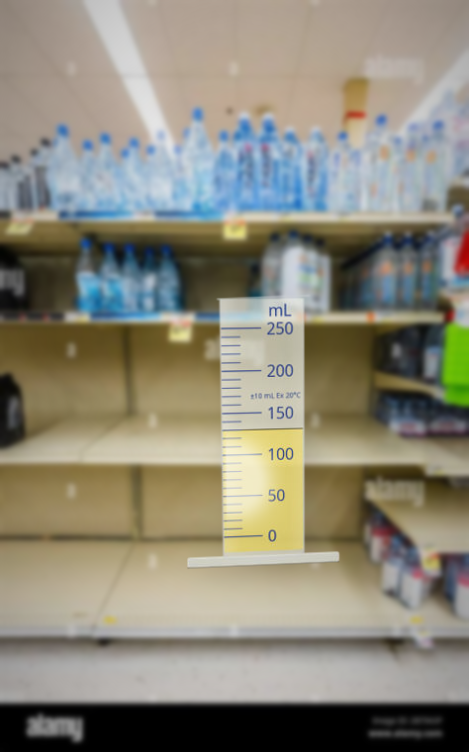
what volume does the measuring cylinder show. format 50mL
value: 130mL
